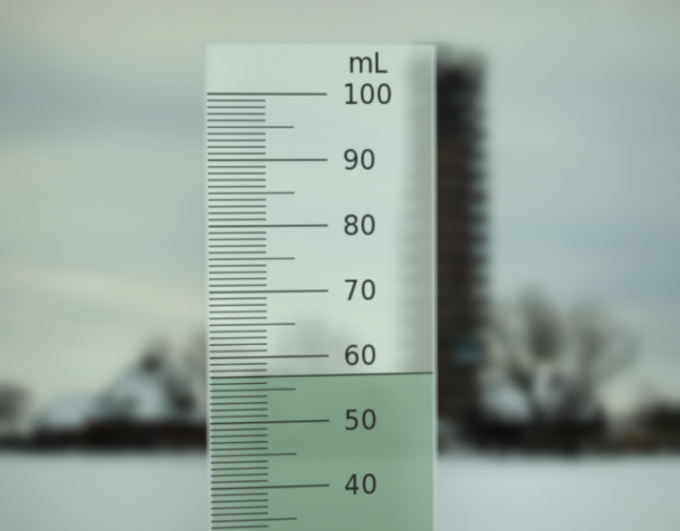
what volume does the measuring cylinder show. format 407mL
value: 57mL
